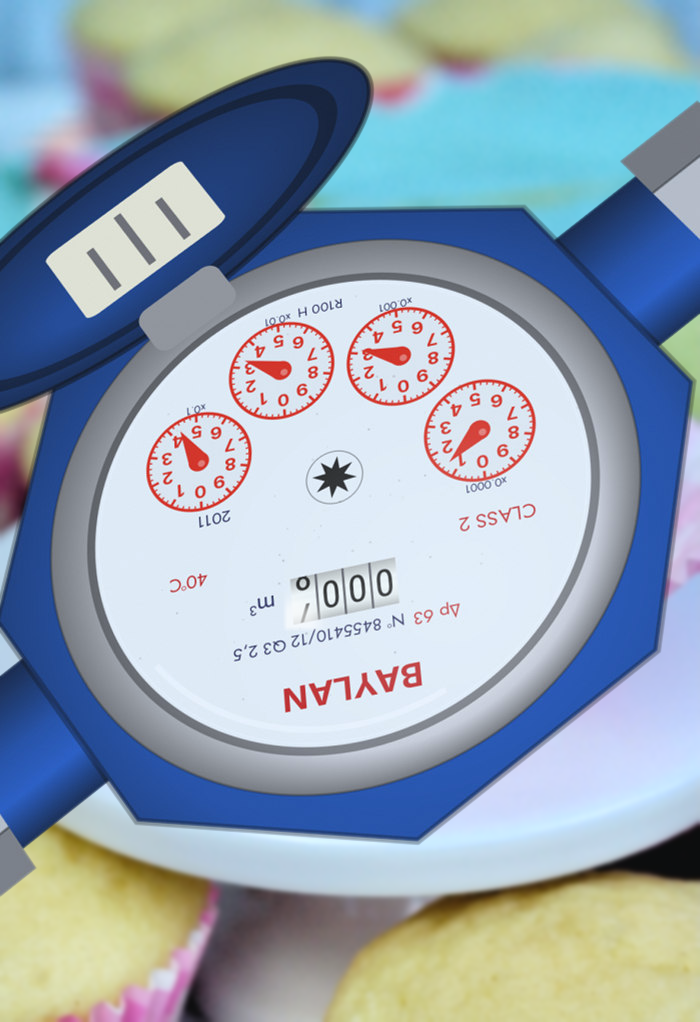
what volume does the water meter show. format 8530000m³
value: 7.4331m³
